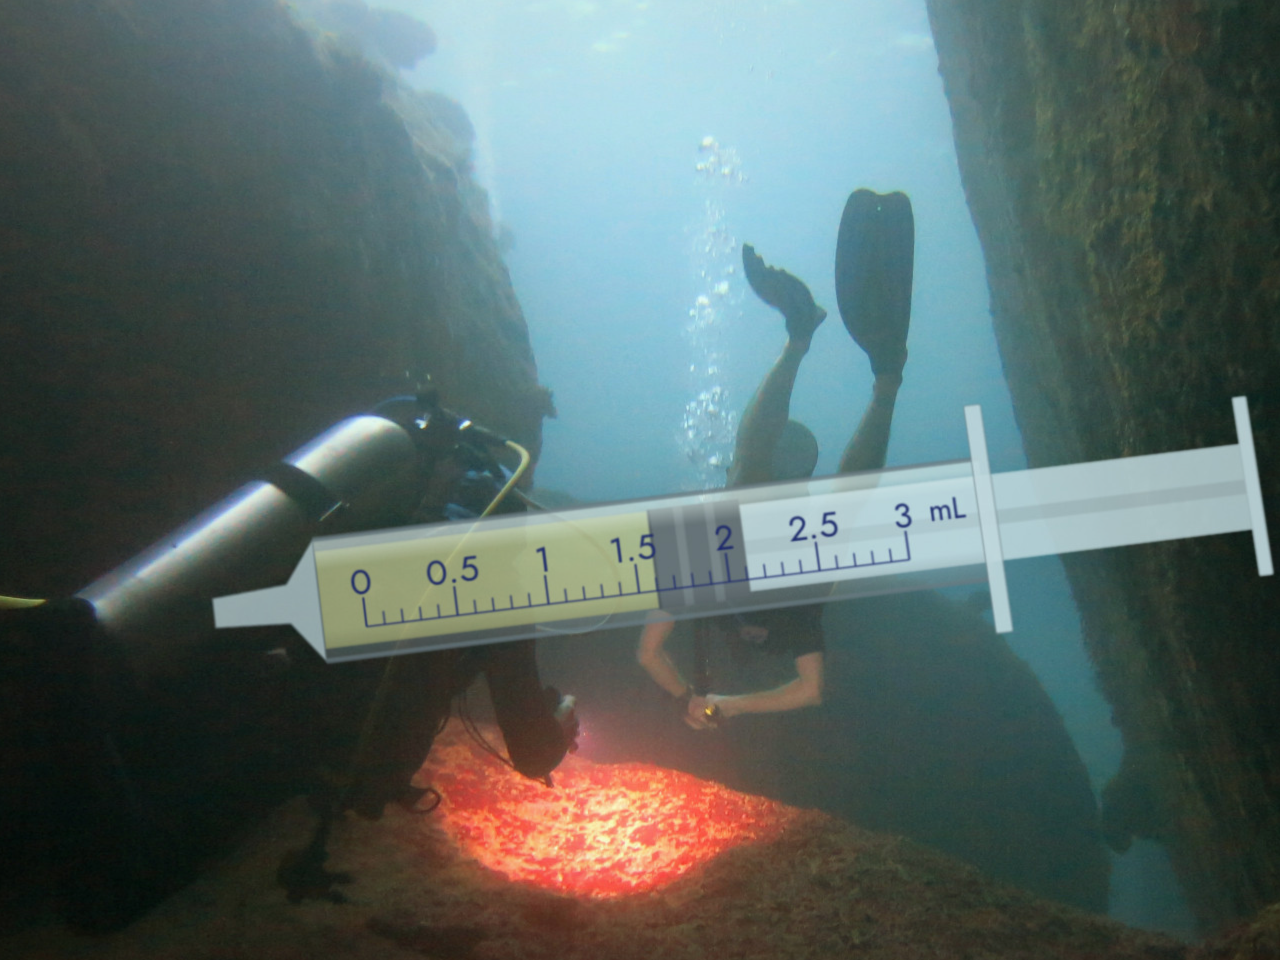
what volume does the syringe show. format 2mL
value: 1.6mL
